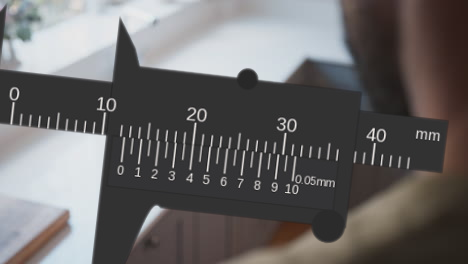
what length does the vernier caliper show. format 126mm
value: 12.4mm
